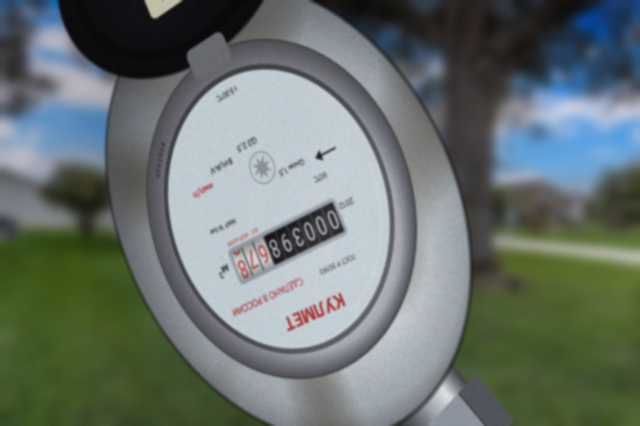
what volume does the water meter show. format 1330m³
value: 398.678m³
